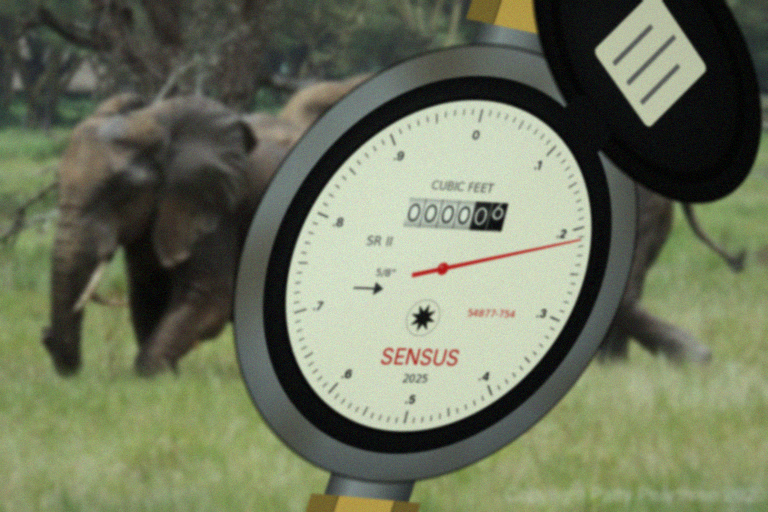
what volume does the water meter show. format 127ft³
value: 6.21ft³
